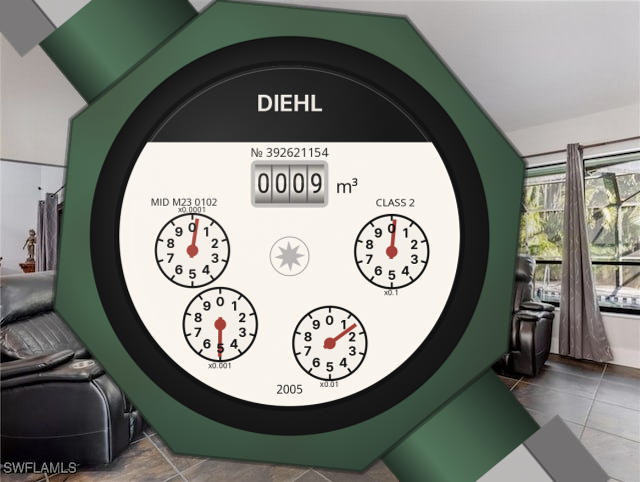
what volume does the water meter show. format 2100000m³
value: 9.0150m³
